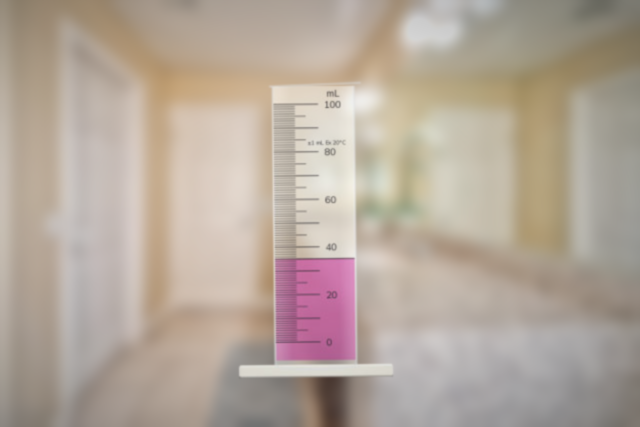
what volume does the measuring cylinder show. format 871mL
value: 35mL
